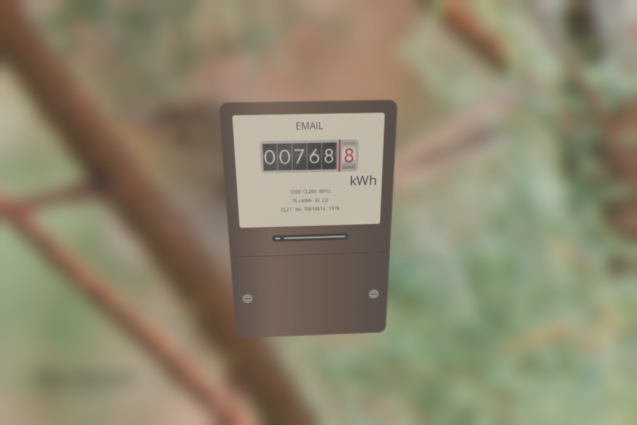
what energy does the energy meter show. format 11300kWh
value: 768.8kWh
